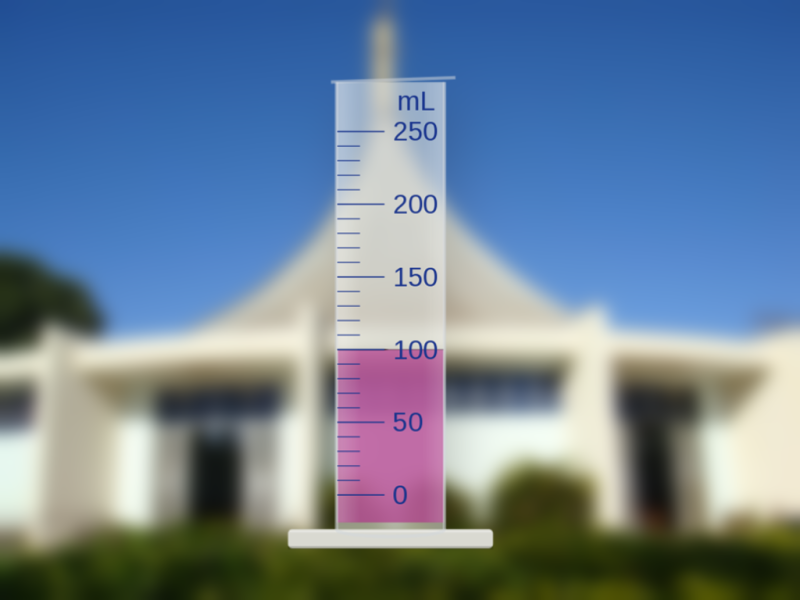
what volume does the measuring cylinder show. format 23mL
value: 100mL
